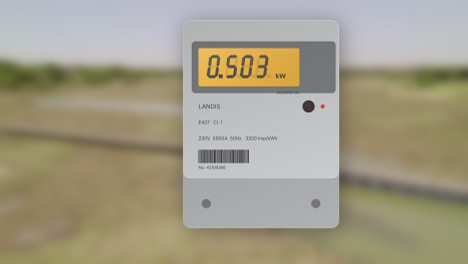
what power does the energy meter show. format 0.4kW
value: 0.503kW
